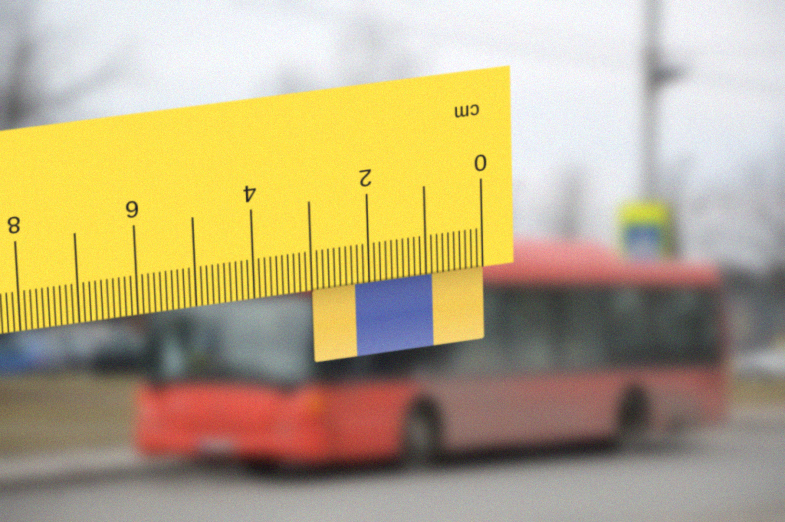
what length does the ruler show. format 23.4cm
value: 3cm
